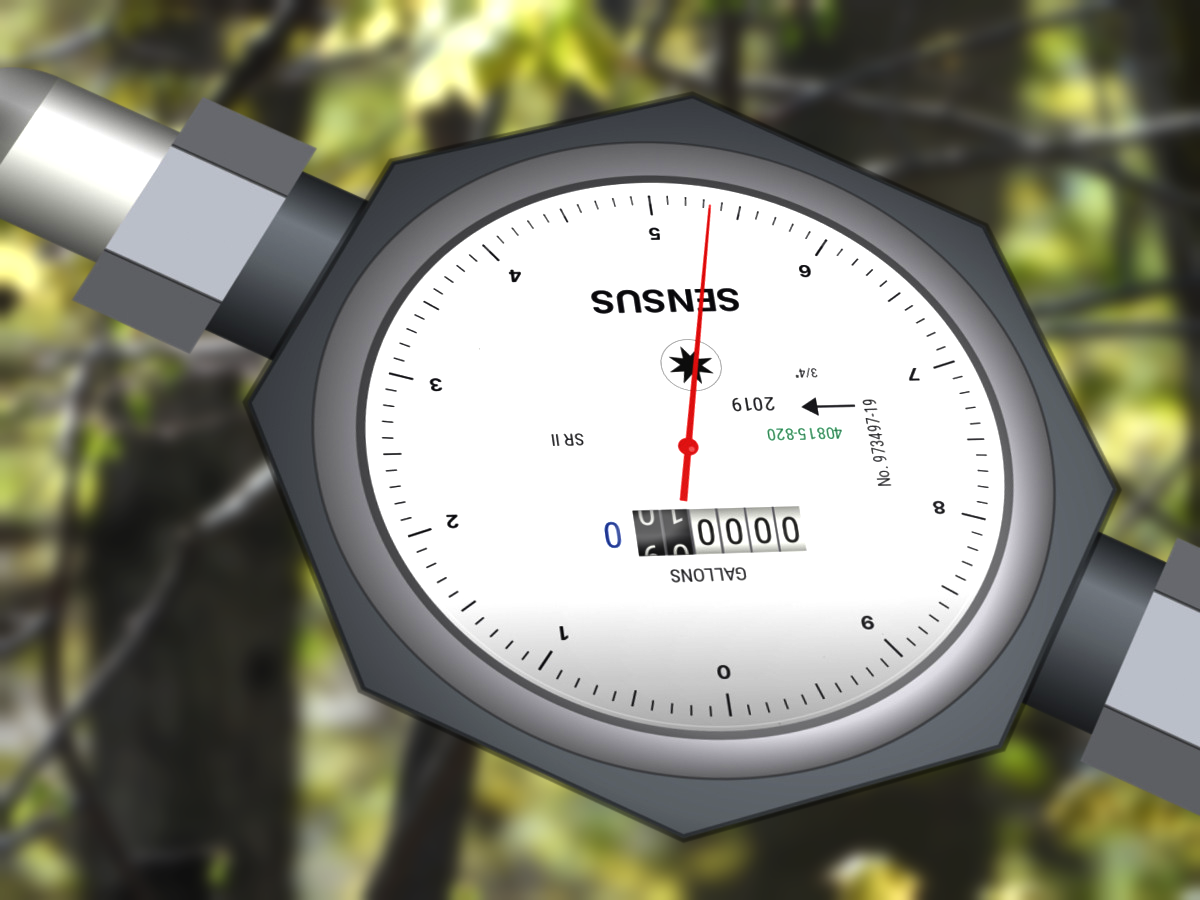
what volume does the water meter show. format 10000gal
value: 95.3gal
